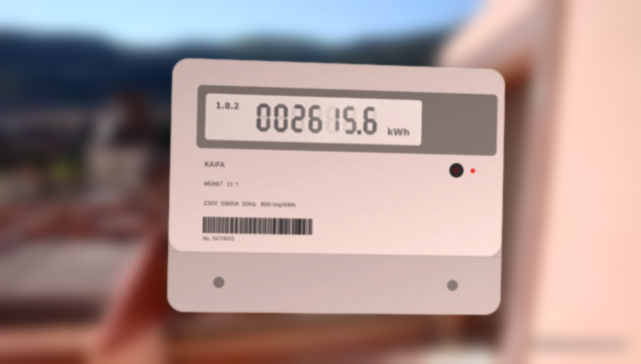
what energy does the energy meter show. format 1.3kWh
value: 2615.6kWh
